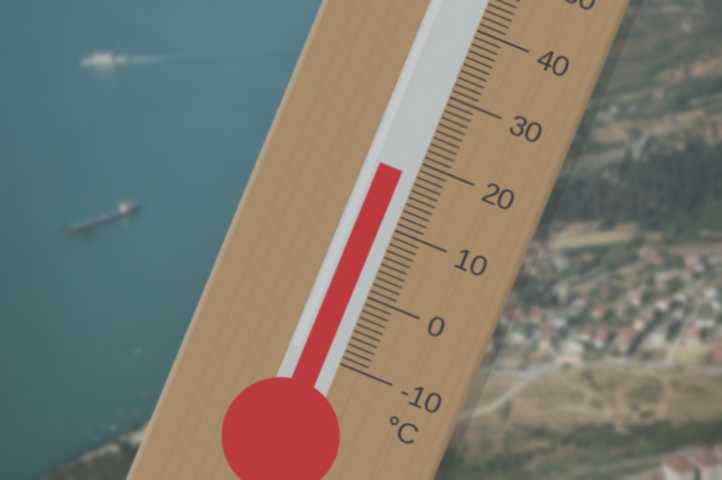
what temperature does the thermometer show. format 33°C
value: 18°C
